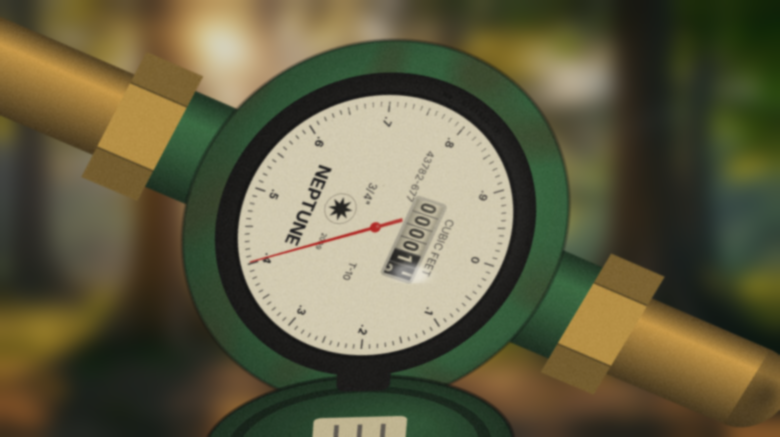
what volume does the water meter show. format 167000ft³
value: 11.40ft³
